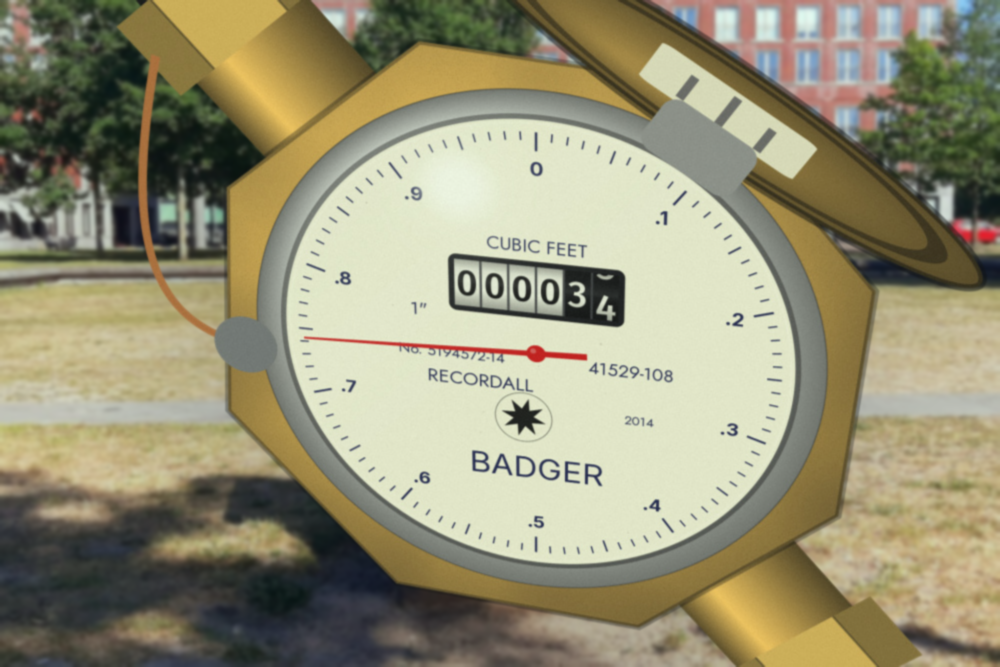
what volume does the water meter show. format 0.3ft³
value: 33.74ft³
